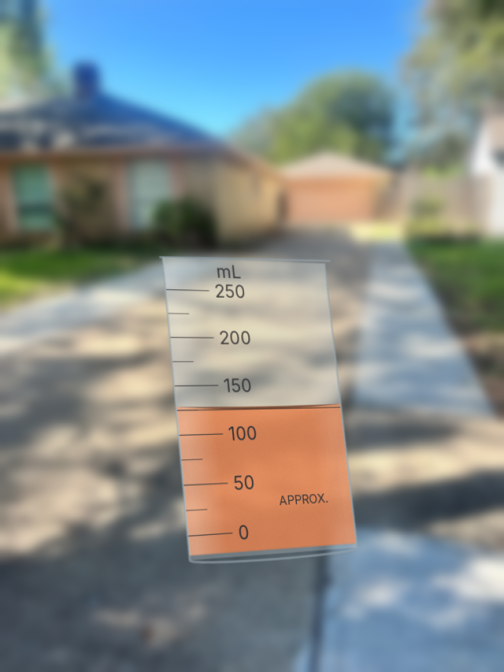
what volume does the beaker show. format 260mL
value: 125mL
